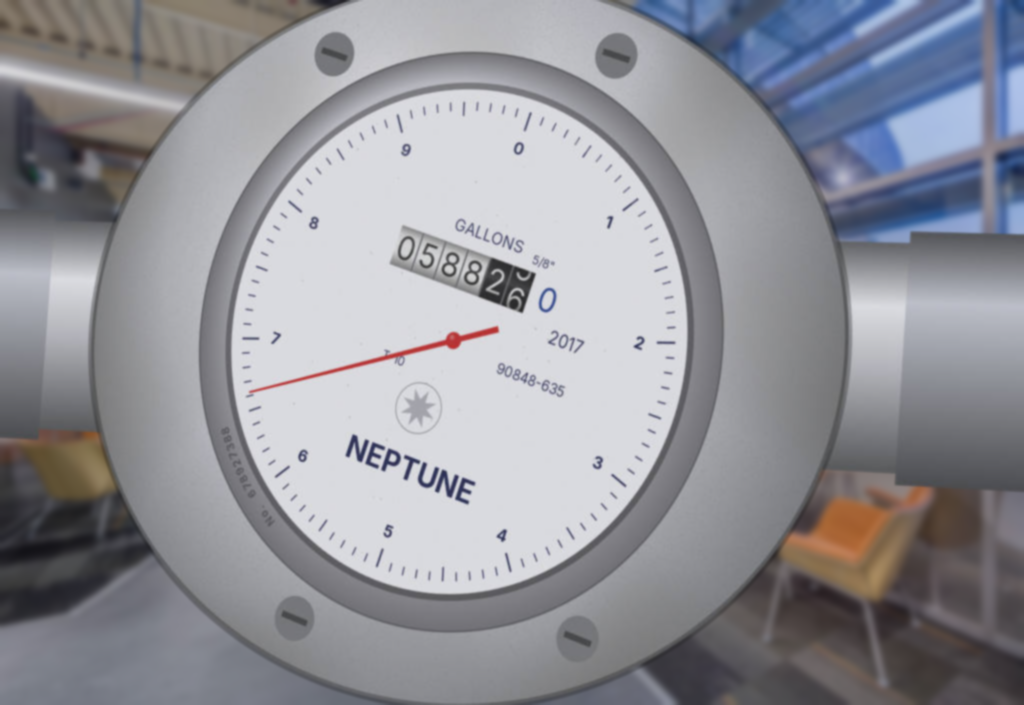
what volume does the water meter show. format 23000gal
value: 588256.6gal
